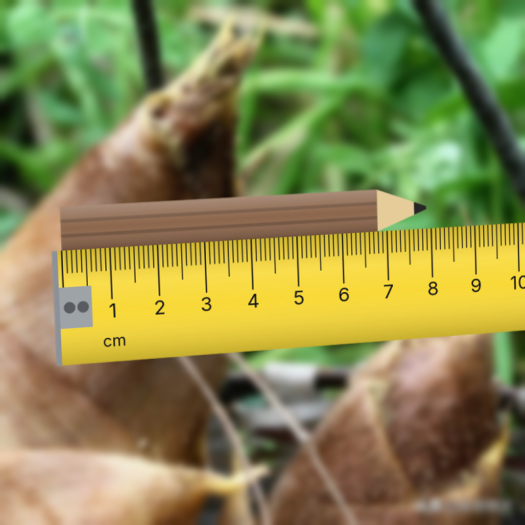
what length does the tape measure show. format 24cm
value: 7.9cm
